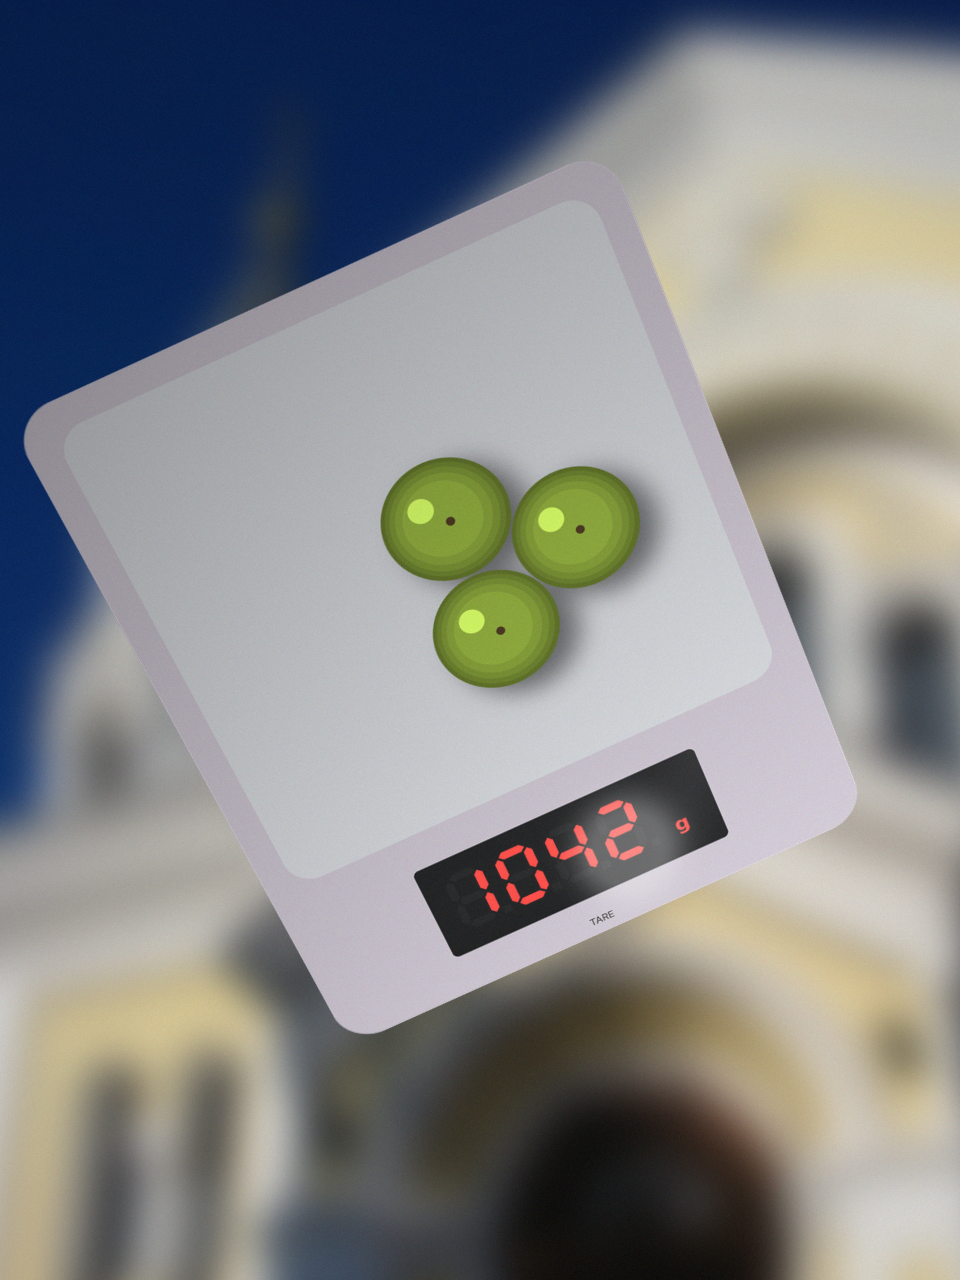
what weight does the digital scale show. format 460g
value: 1042g
